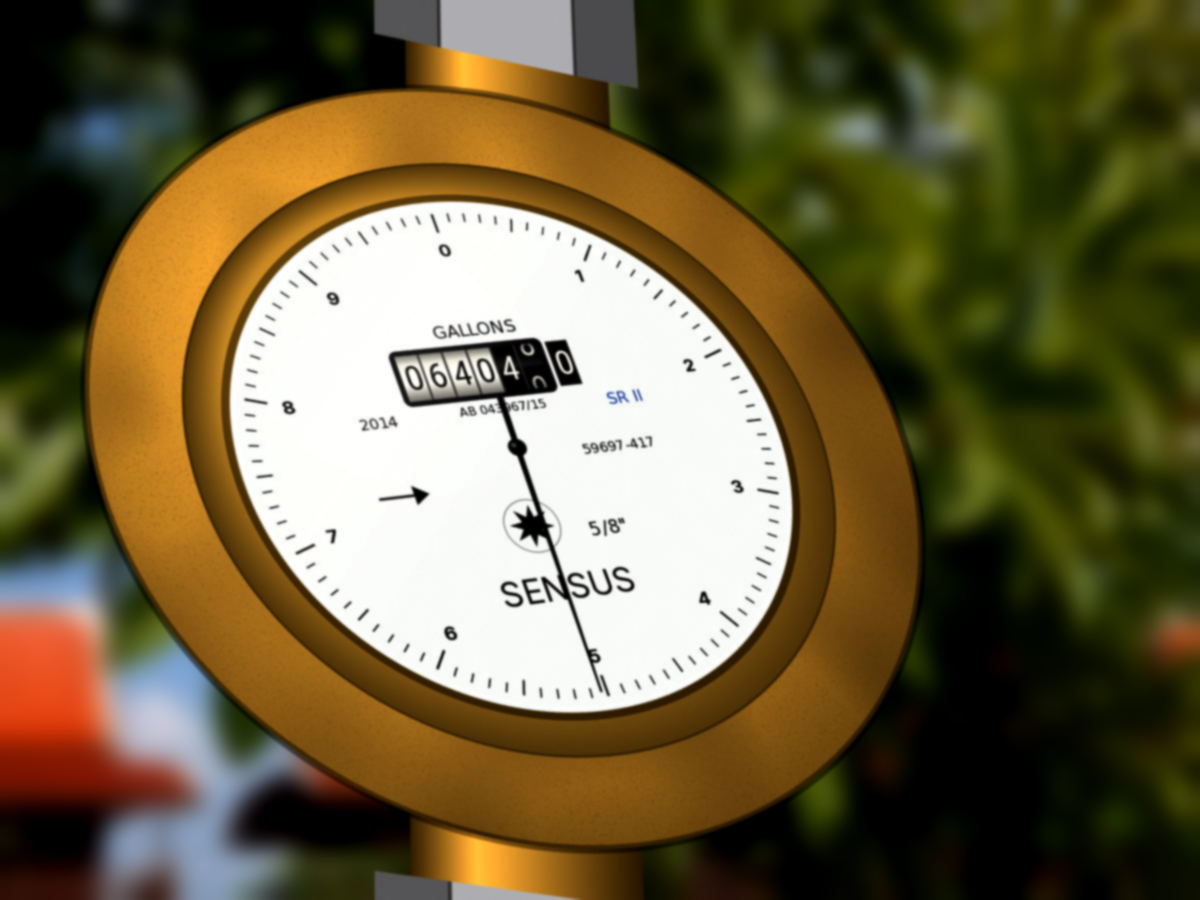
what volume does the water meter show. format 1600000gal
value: 640485.0gal
